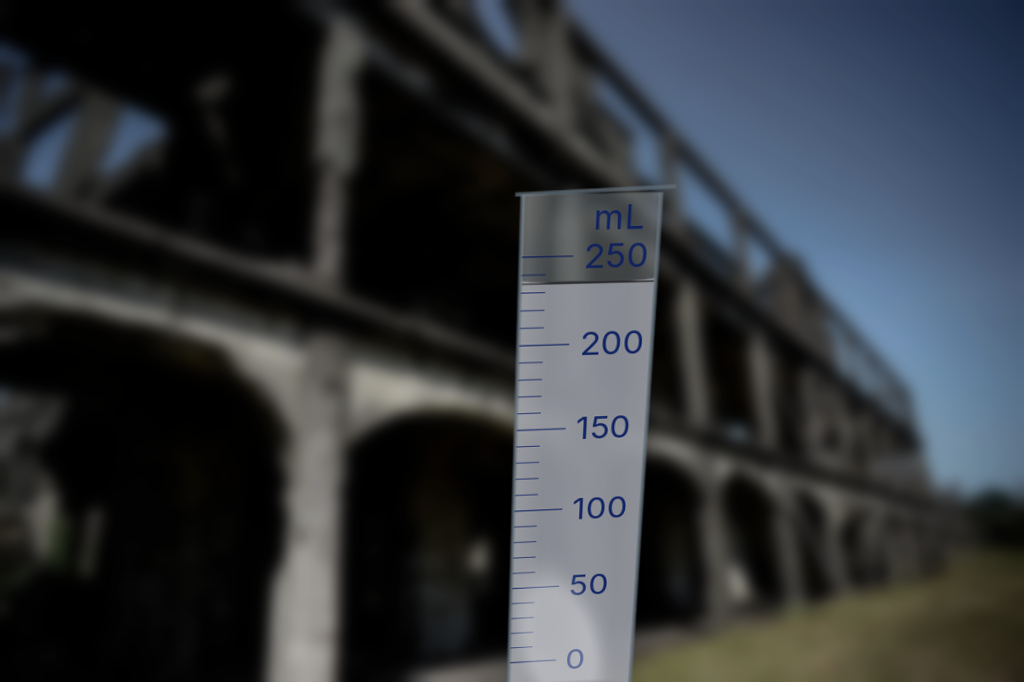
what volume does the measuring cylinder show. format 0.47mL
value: 235mL
